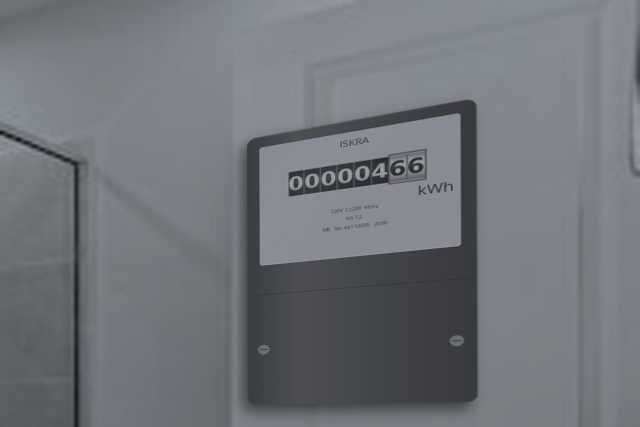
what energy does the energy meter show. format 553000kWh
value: 4.66kWh
